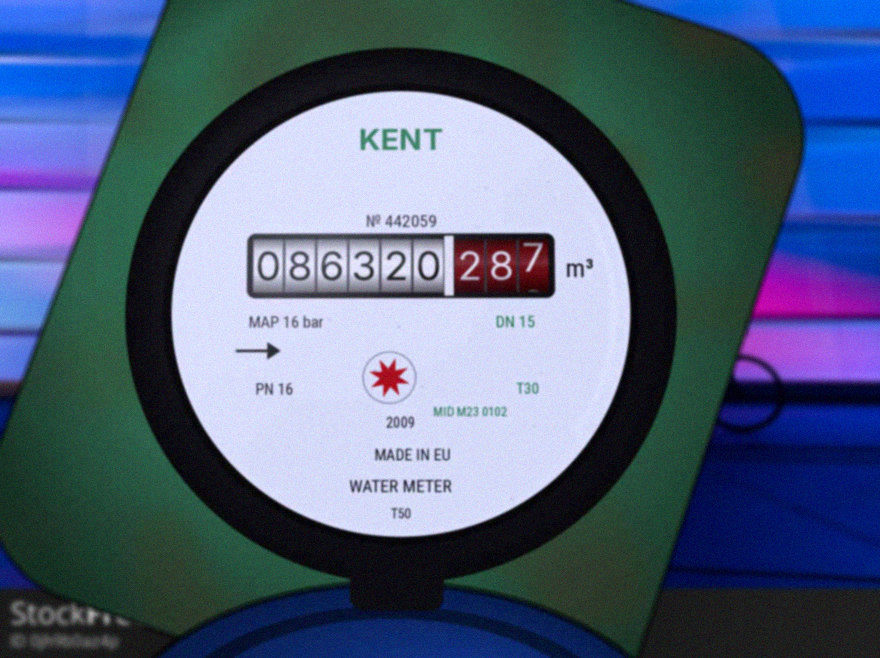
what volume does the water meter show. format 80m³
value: 86320.287m³
